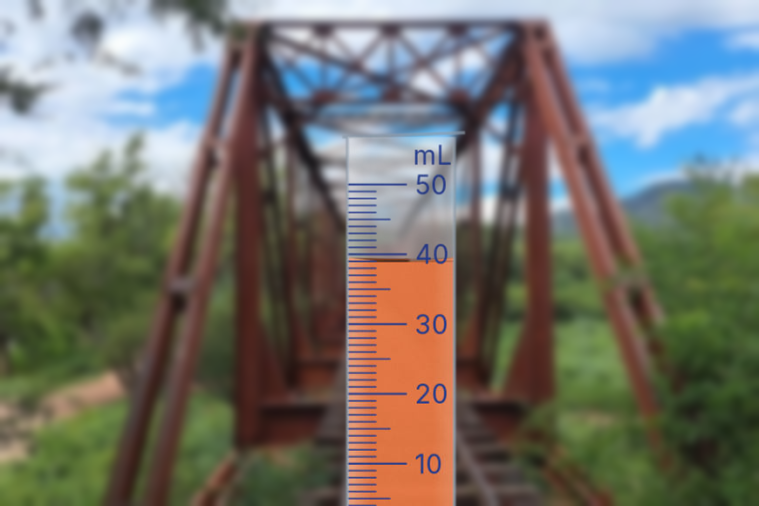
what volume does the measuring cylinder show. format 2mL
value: 39mL
